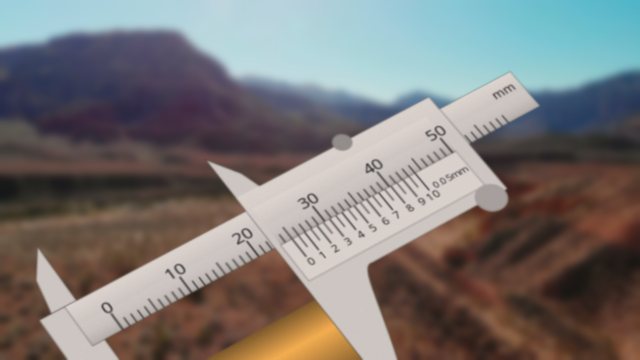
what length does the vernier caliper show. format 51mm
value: 25.0mm
